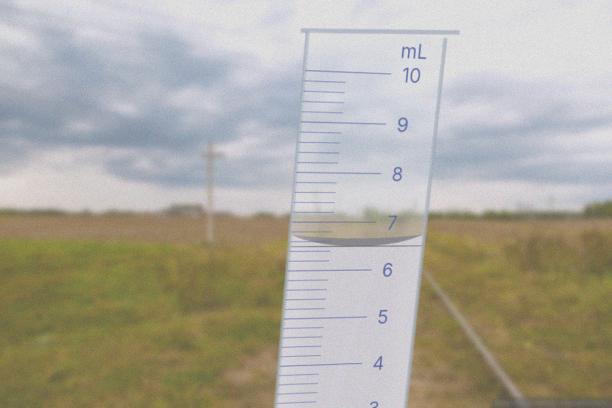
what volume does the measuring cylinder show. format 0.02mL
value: 6.5mL
